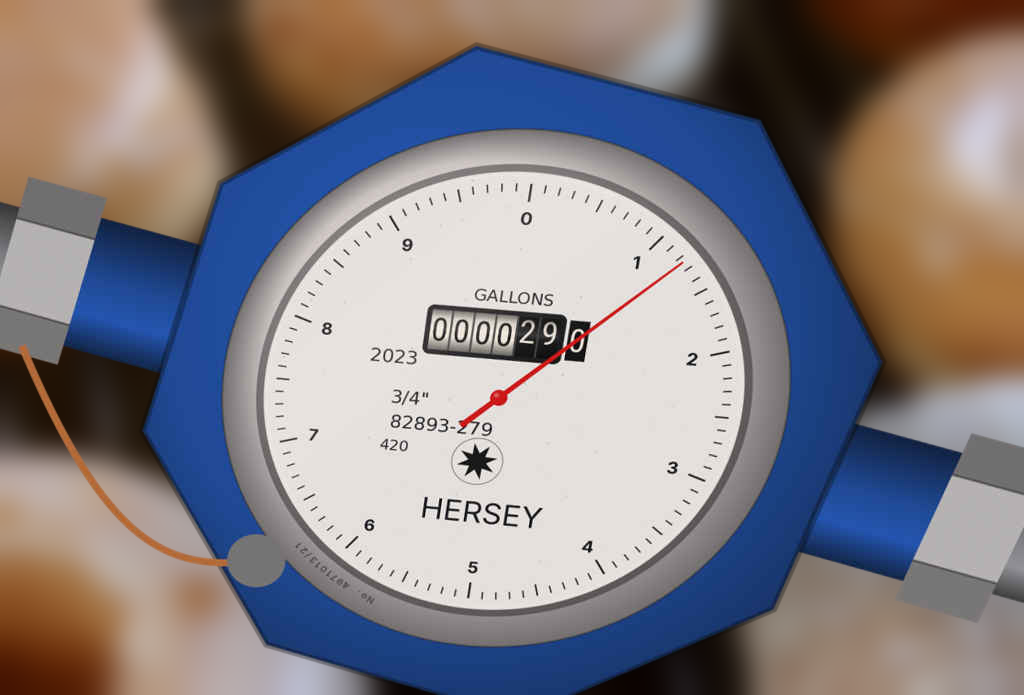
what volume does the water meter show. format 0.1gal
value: 291.2gal
